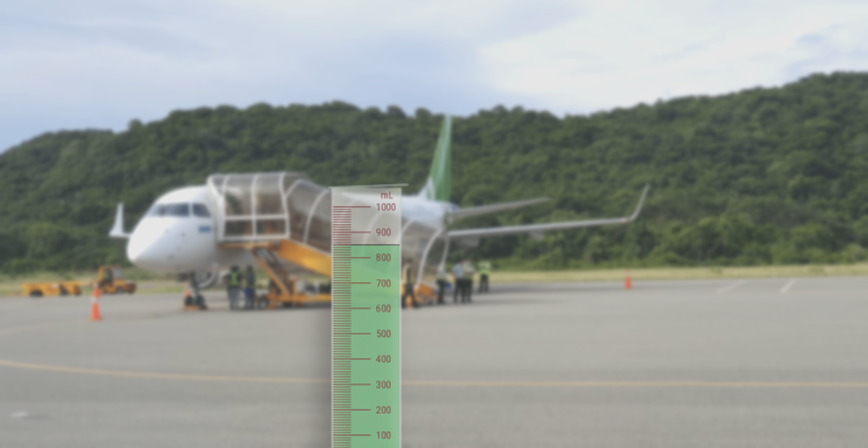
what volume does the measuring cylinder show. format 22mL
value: 850mL
